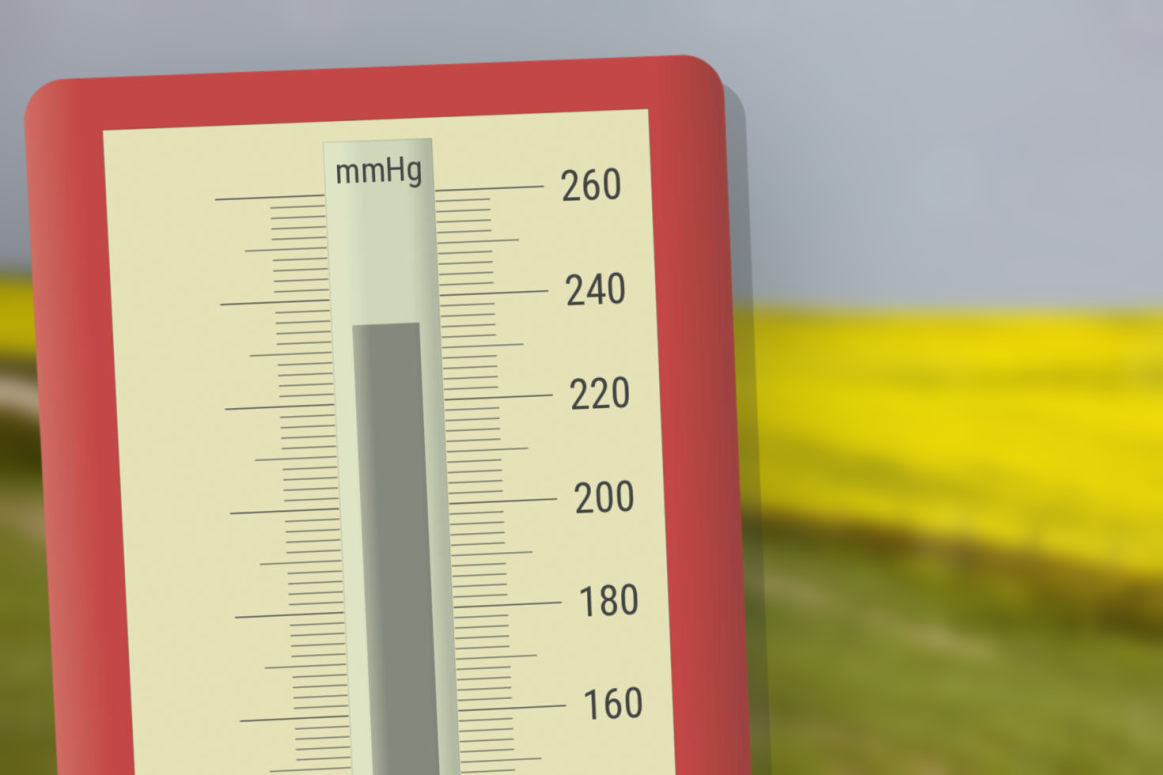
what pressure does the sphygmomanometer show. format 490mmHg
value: 235mmHg
